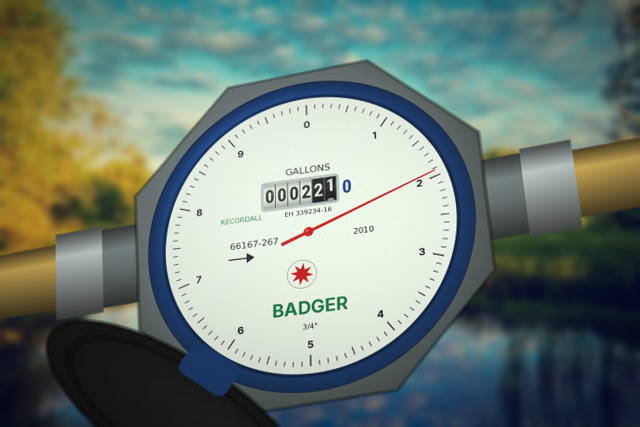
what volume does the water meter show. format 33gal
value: 2211.9gal
